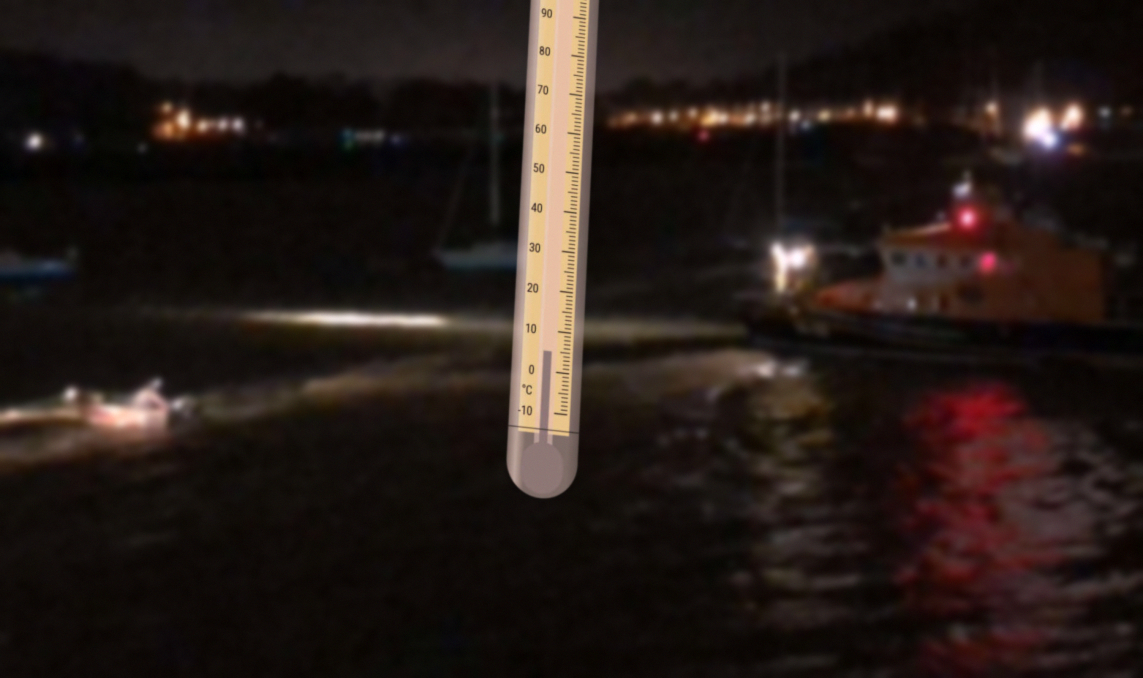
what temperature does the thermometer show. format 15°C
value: 5°C
